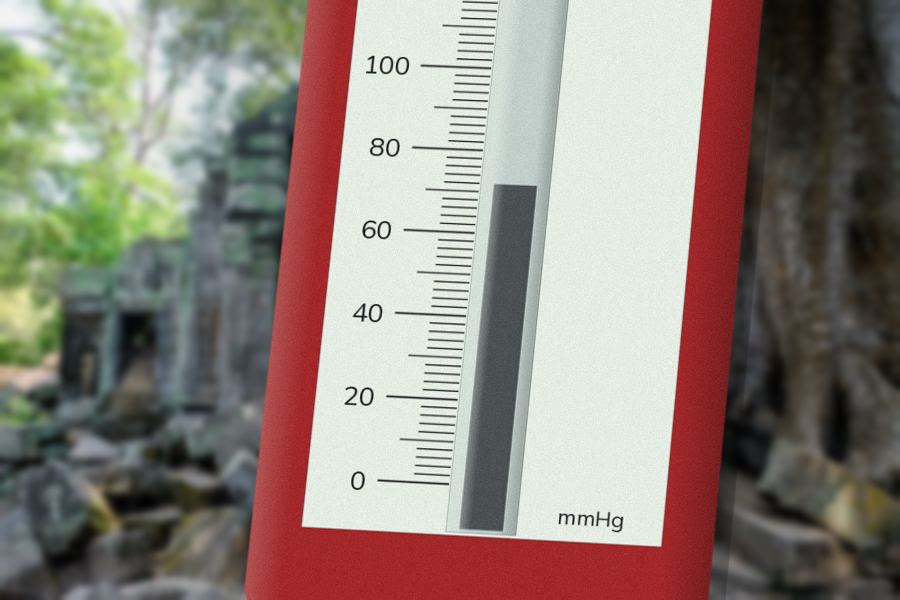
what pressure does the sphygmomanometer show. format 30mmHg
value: 72mmHg
